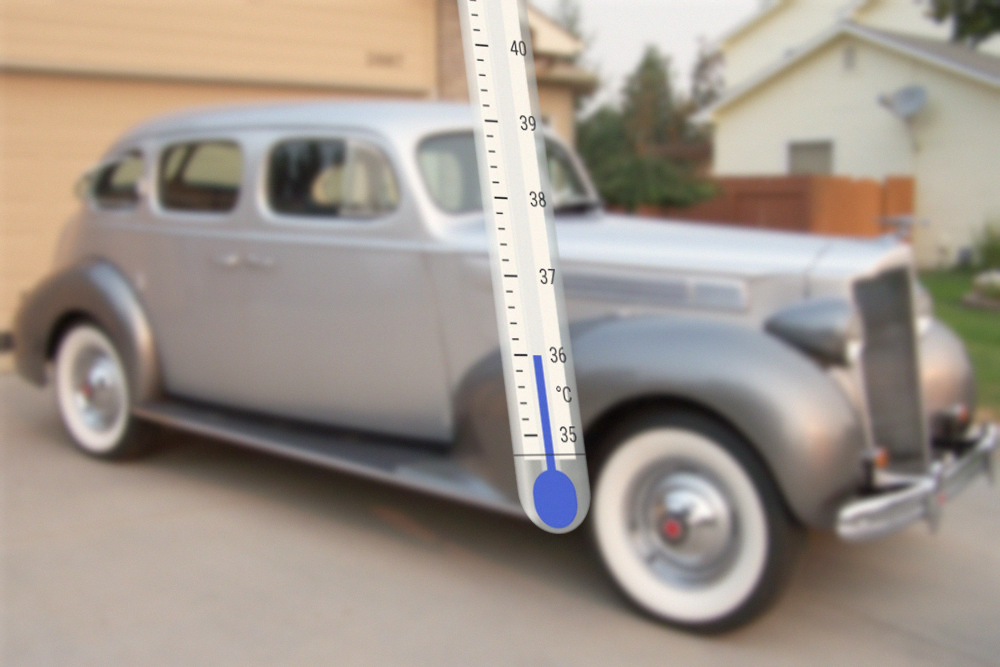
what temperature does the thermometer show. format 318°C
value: 36°C
